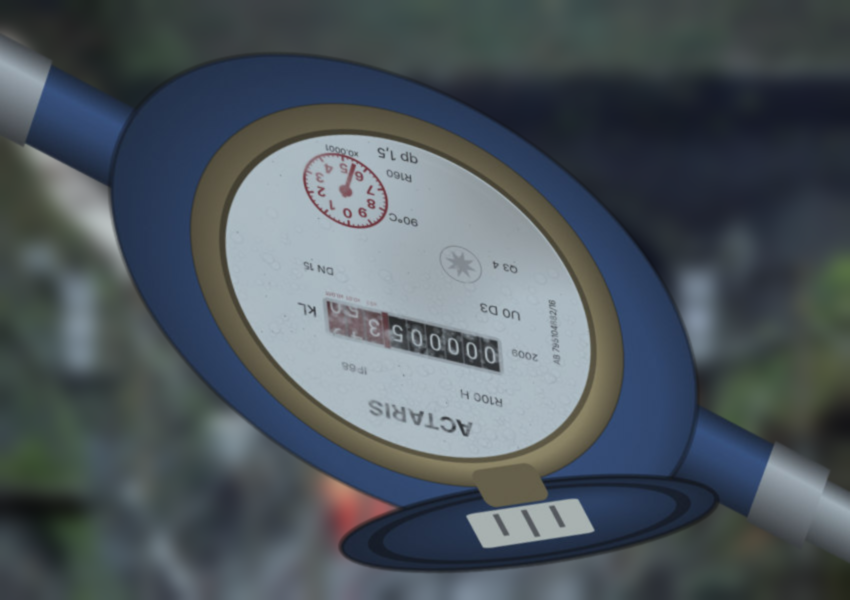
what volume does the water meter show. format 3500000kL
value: 5.3495kL
